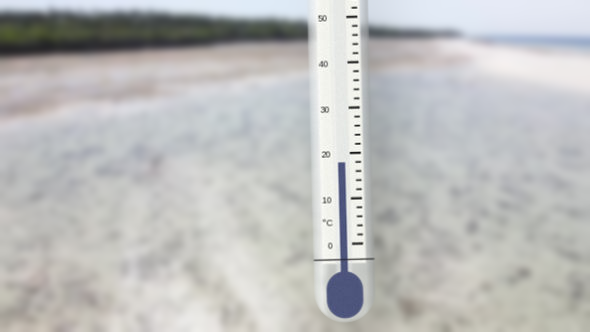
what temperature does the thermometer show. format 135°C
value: 18°C
